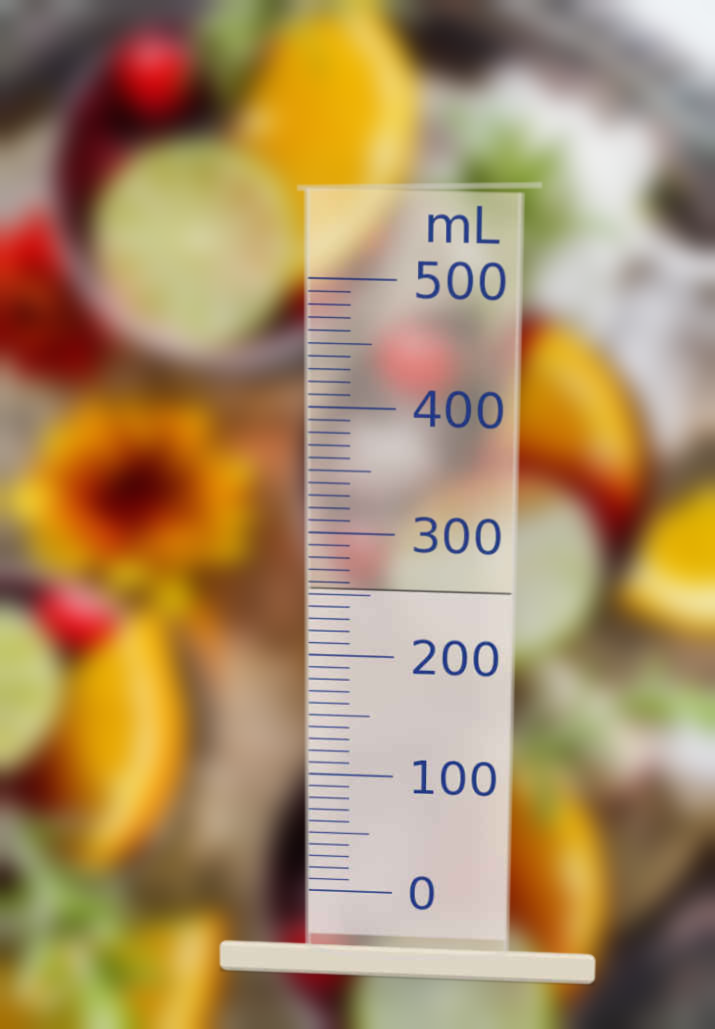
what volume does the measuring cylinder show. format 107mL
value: 255mL
